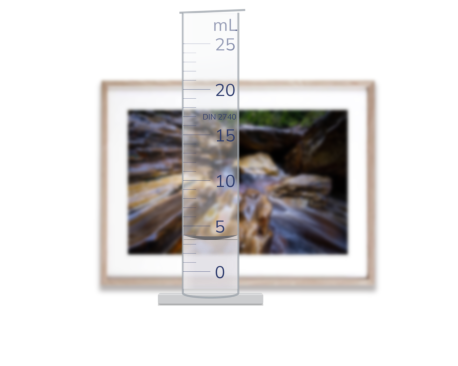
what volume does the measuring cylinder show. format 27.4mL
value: 3.5mL
